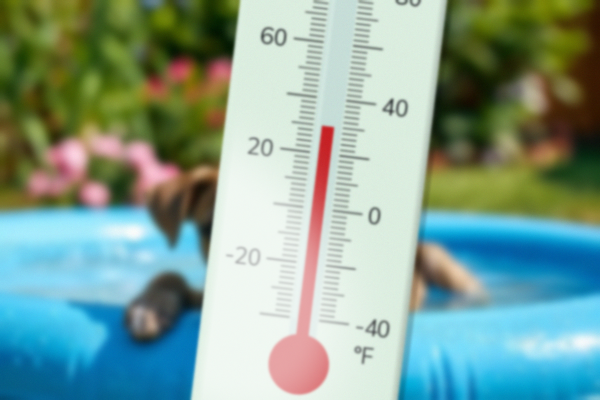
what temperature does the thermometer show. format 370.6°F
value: 30°F
